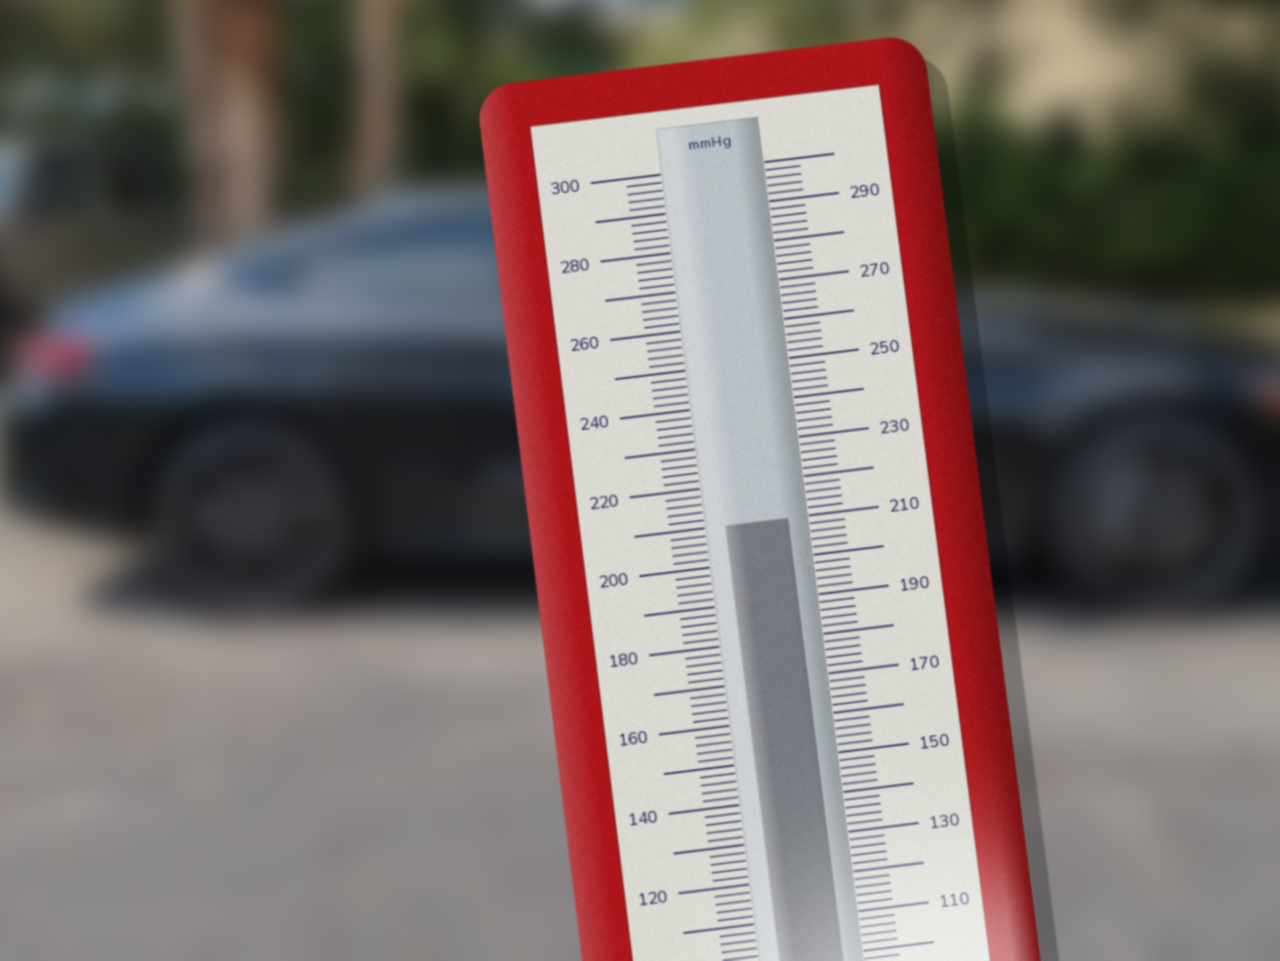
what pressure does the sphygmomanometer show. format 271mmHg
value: 210mmHg
